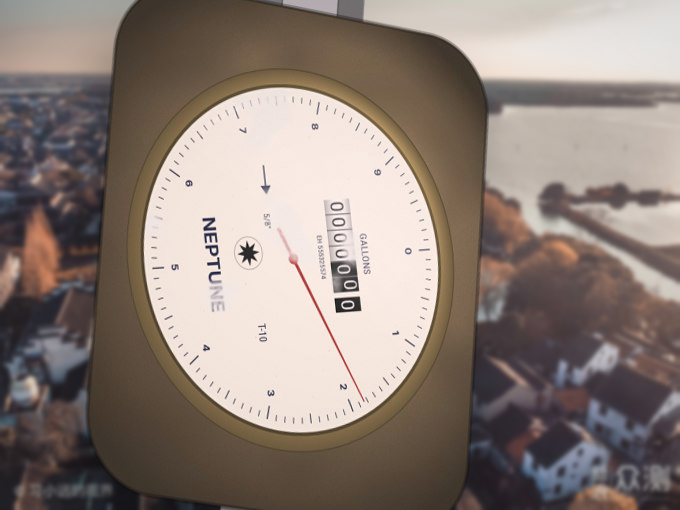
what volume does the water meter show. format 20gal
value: 1.8gal
